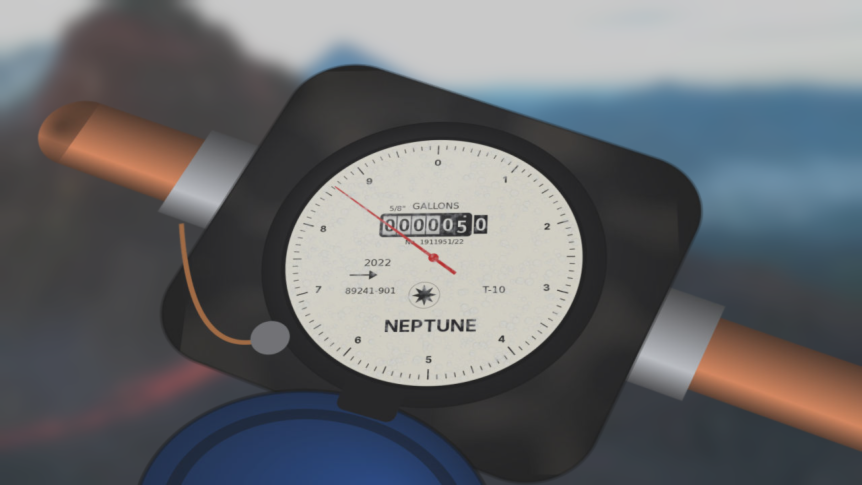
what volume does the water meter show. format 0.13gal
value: 48.6gal
